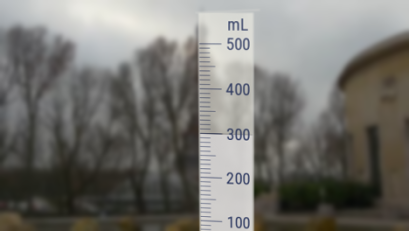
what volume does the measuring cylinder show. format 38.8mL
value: 300mL
